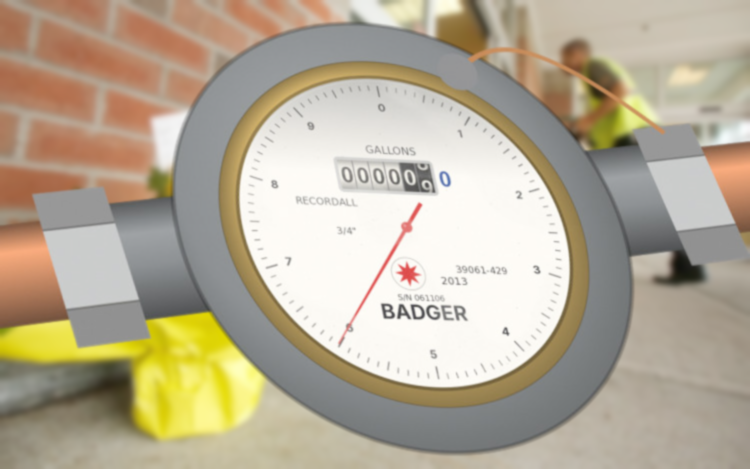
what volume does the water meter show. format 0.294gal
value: 86.0gal
